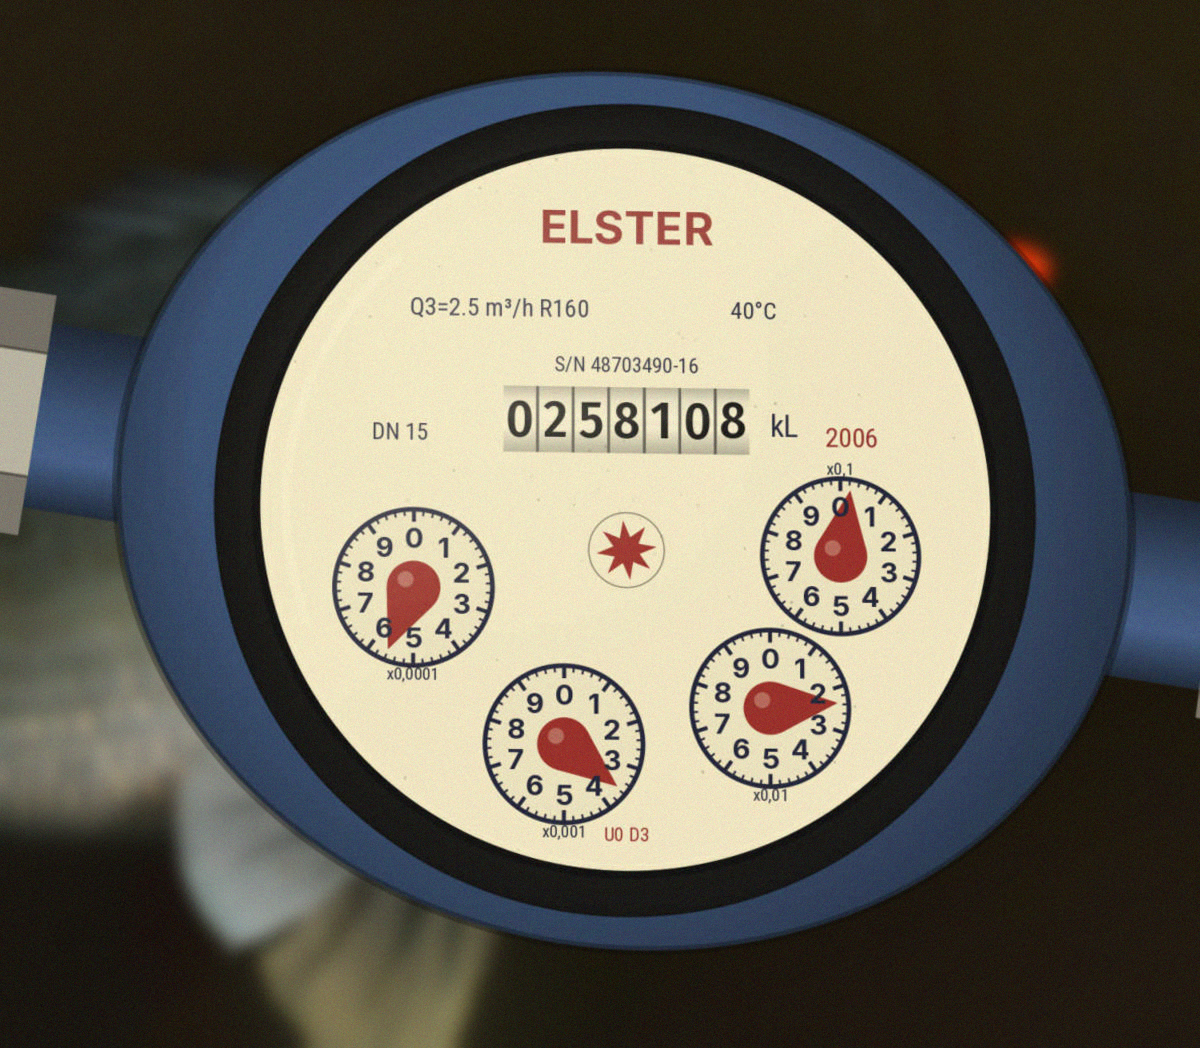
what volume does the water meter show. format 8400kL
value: 258108.0235kL
